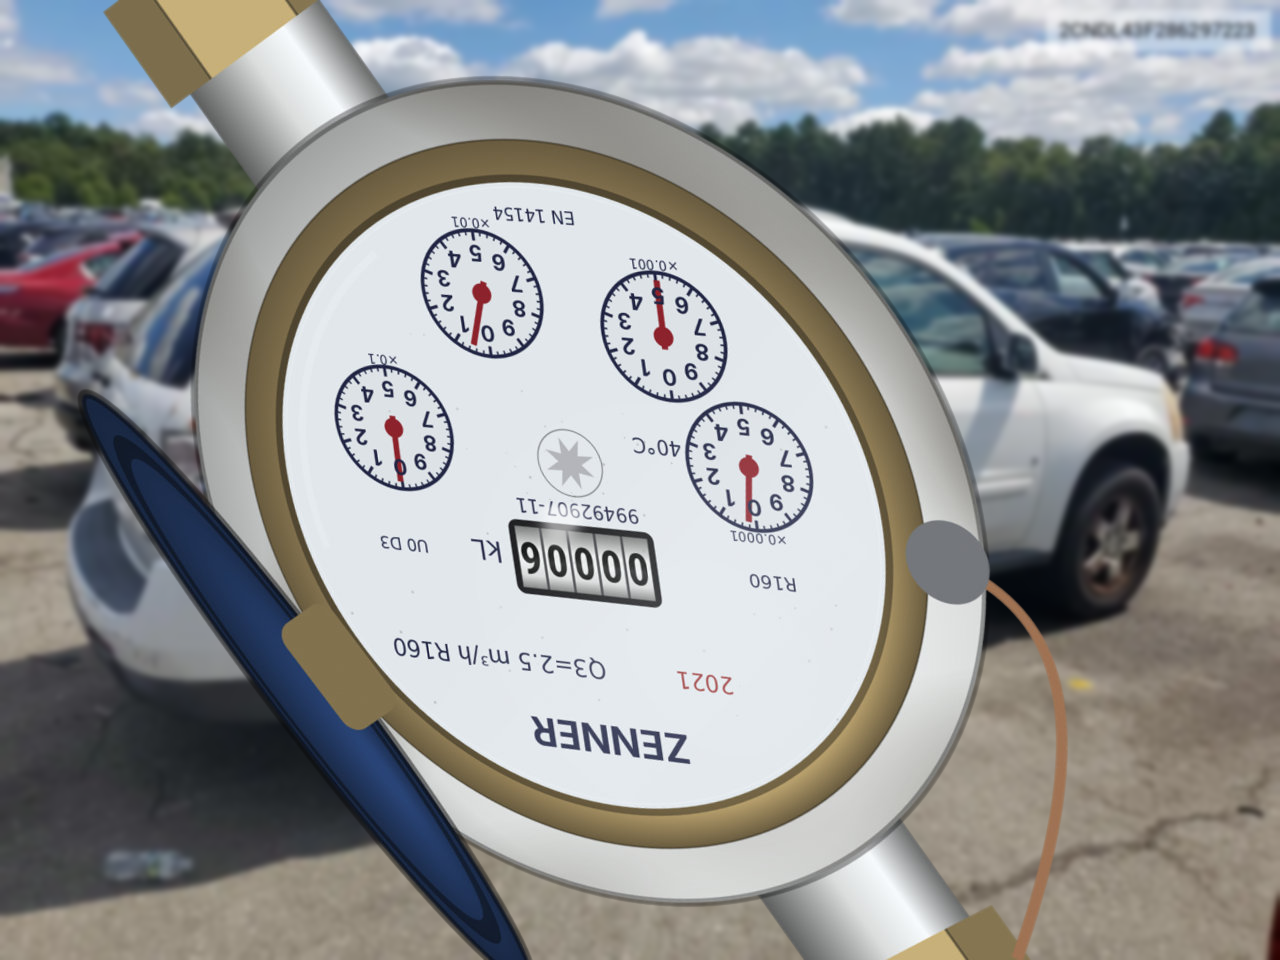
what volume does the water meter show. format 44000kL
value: 6.0050kL
